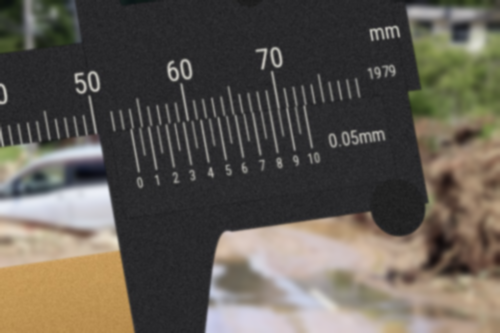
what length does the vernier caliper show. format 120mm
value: 53.8mm
